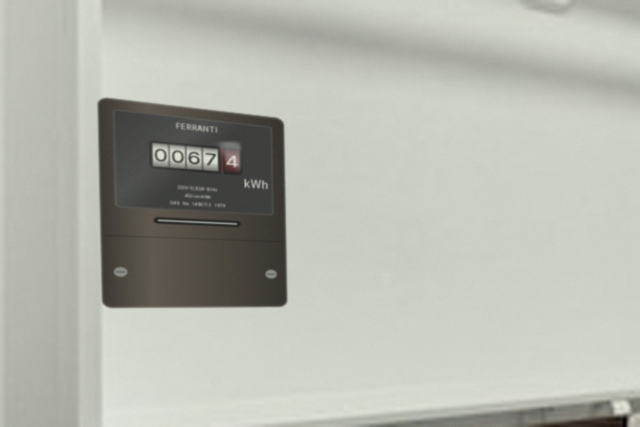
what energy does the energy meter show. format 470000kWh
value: 67.4kWh
